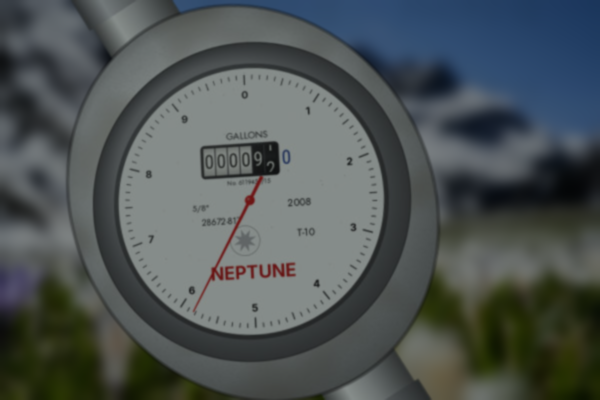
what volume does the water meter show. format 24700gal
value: 915.8gal
